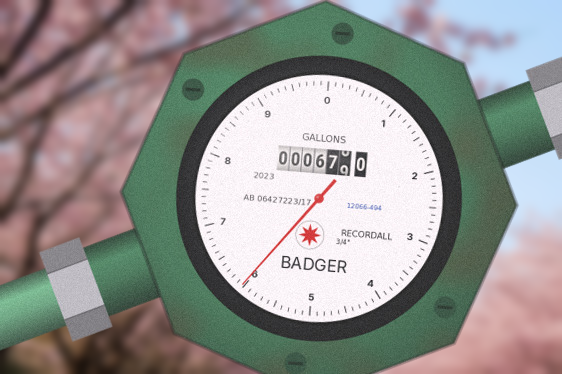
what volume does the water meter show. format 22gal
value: 6786.0gal
